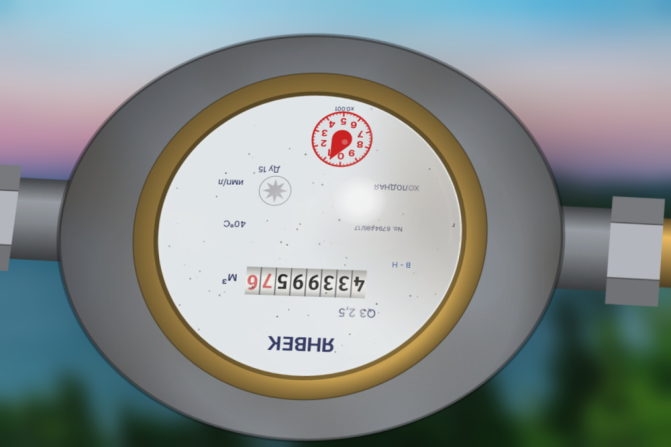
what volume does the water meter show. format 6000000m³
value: 433995.760m³
